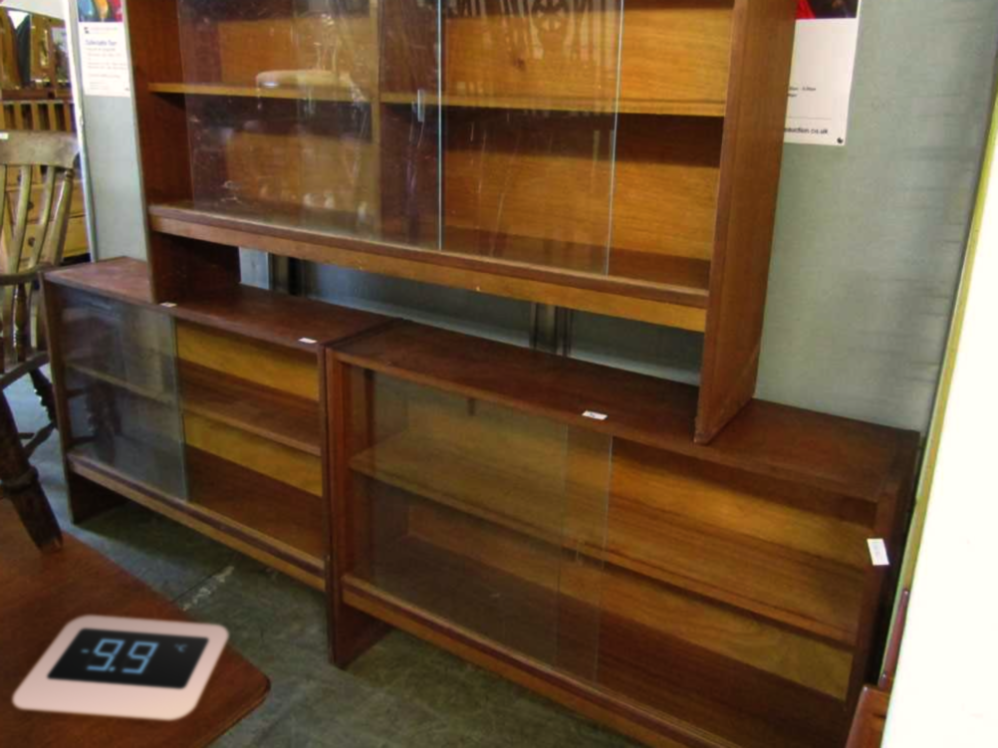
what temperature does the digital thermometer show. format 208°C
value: -9.9°C
